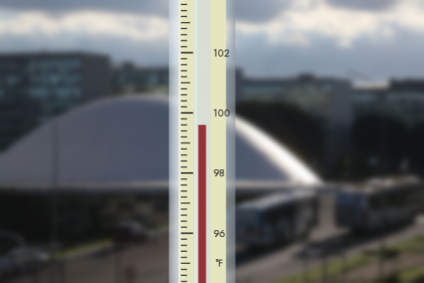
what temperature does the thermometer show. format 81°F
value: 99.6°F
